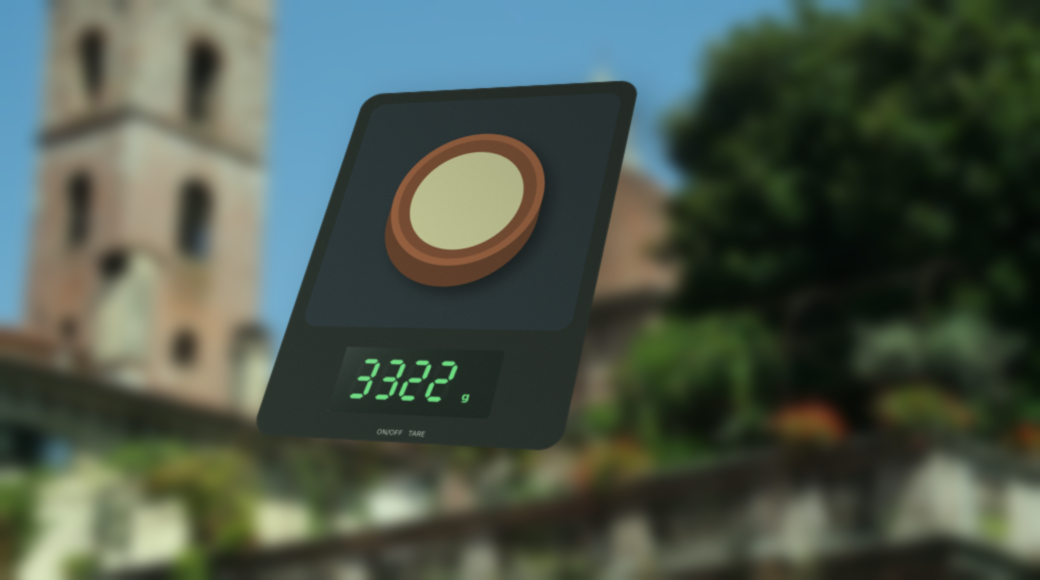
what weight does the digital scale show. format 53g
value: 3322g
